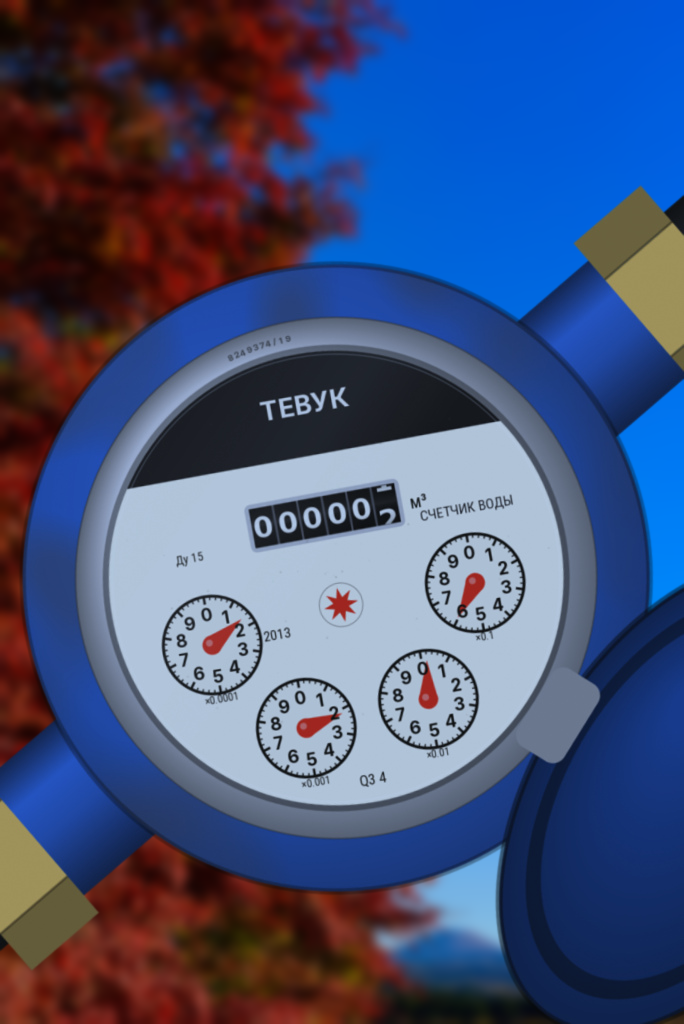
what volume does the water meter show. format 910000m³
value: 1.6021m³
